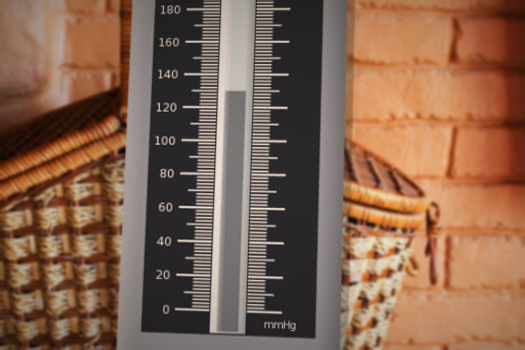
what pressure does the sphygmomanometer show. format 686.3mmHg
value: 130mmHg
